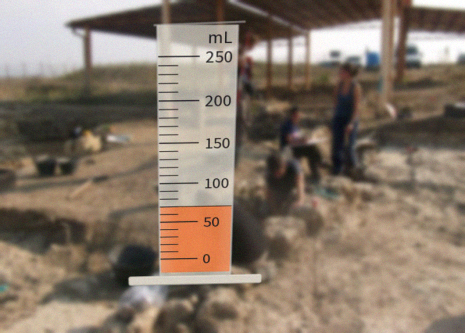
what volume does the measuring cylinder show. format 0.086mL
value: 70mL
